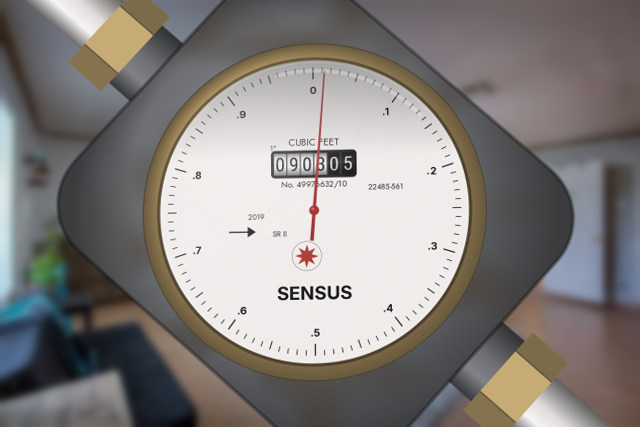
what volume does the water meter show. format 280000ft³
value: 90305.01ft³
